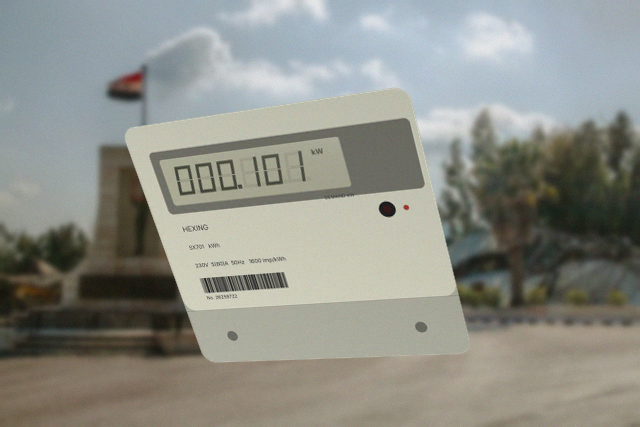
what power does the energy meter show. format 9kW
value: 0.101kW
